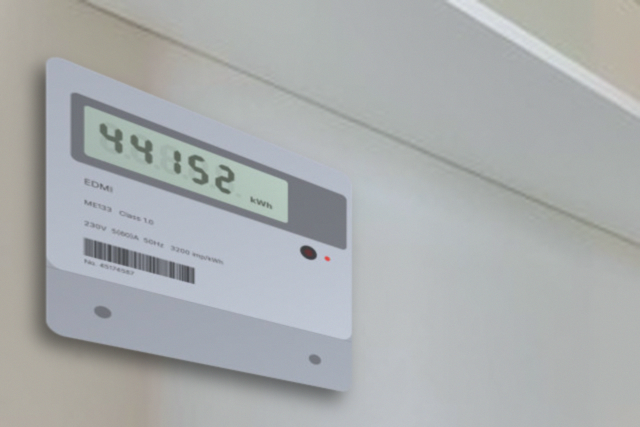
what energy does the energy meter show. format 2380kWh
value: 44152kWh
